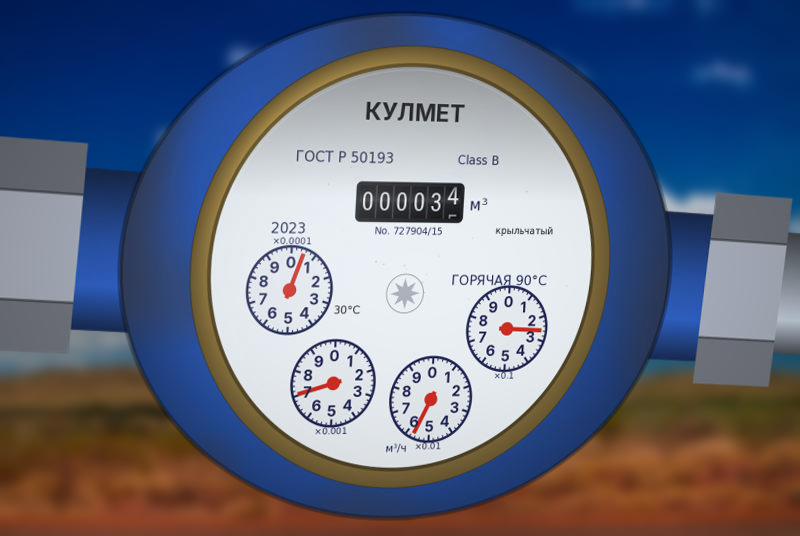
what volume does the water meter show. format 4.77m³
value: 34.2570m³
